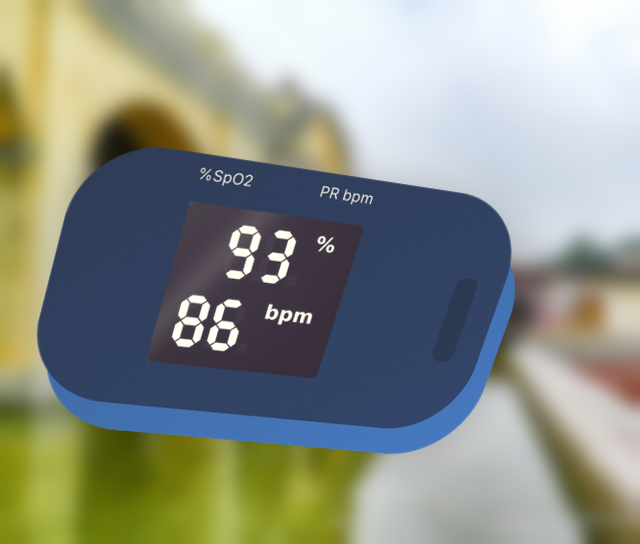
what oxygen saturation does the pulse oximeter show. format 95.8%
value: 93%
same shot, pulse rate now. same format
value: 86bpm
